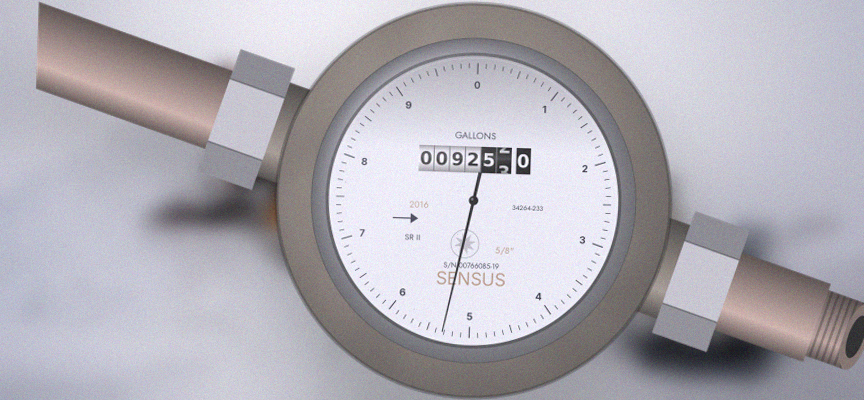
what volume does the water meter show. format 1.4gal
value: 92525.3gal
